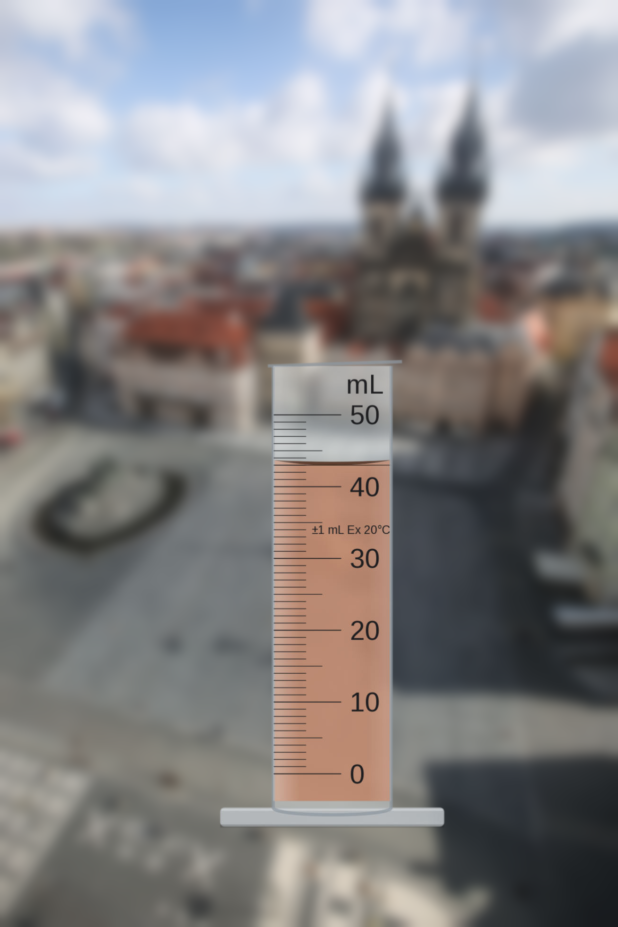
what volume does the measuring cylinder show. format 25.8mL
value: 43mL
